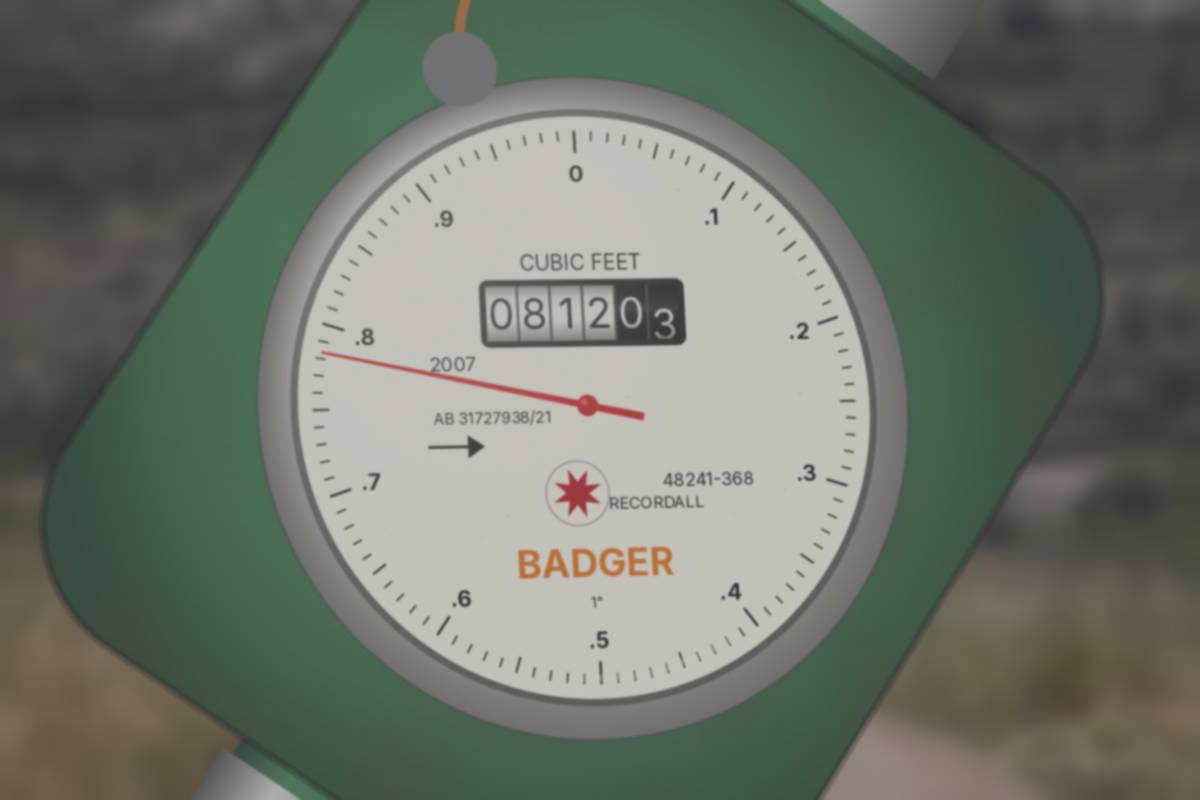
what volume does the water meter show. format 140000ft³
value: 81202.78ft³
